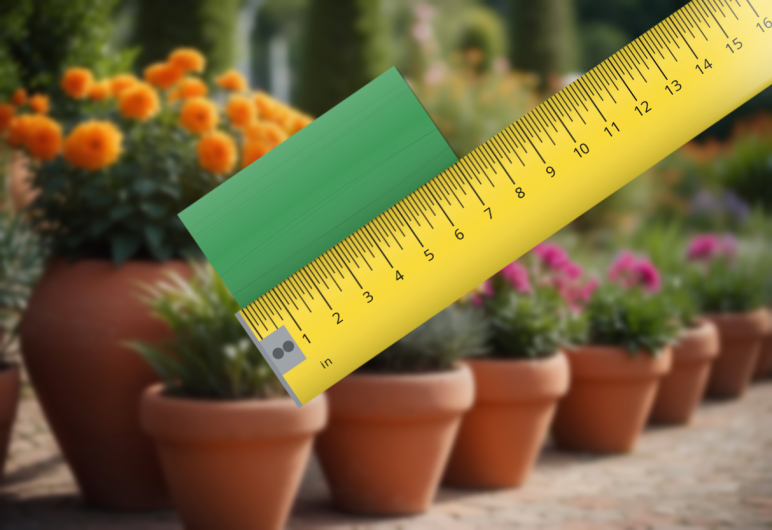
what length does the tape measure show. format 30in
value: 7.125in
